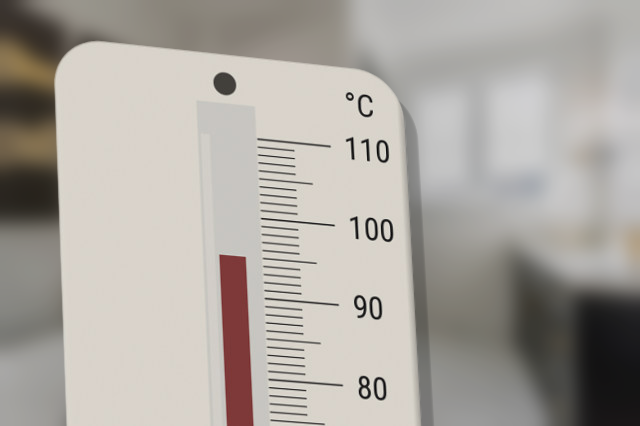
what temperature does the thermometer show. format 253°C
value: 95°C
